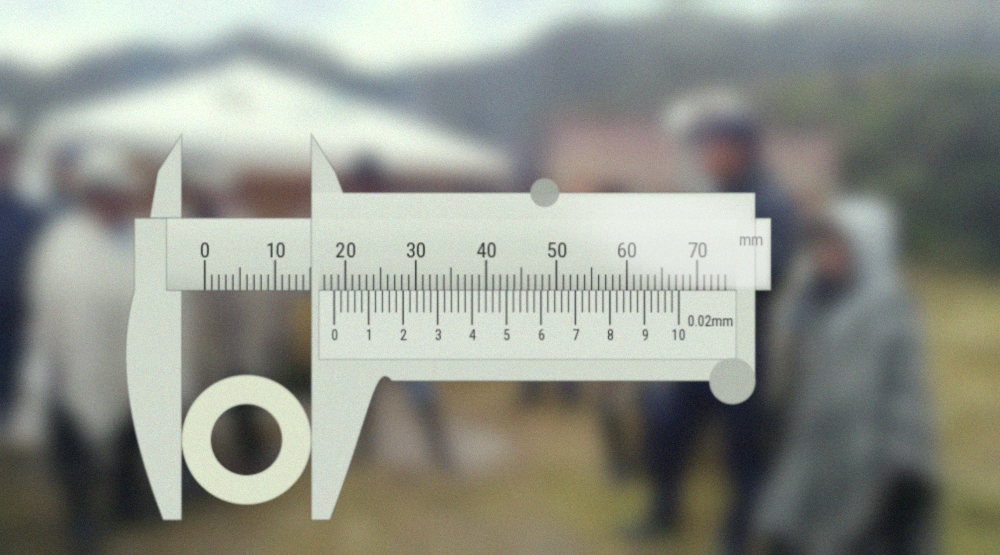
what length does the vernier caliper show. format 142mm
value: 18.4mm
